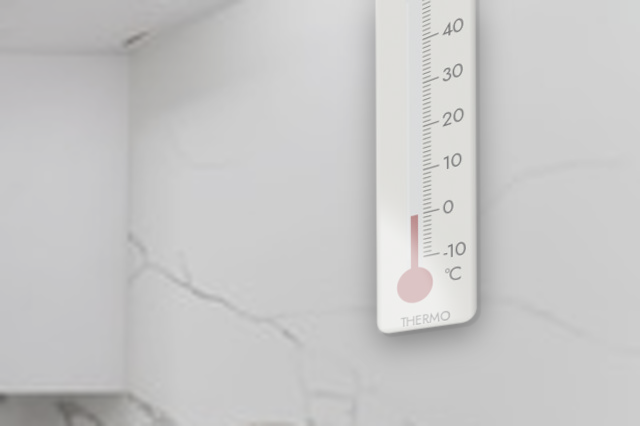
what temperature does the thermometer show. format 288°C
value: 0°C
